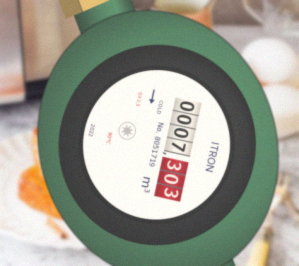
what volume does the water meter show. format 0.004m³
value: 7.303m³
